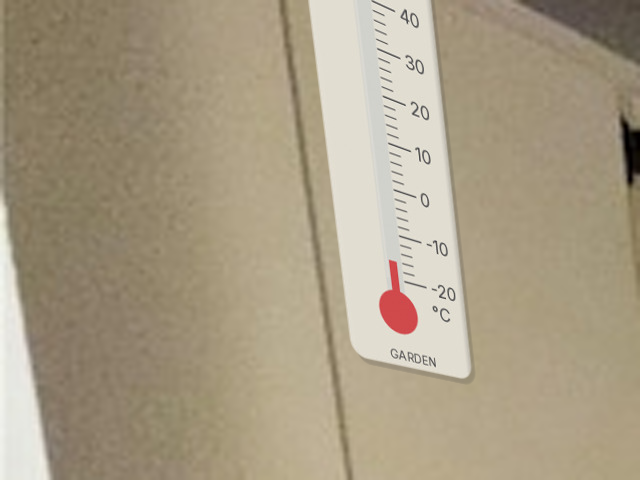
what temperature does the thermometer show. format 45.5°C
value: -16°C
